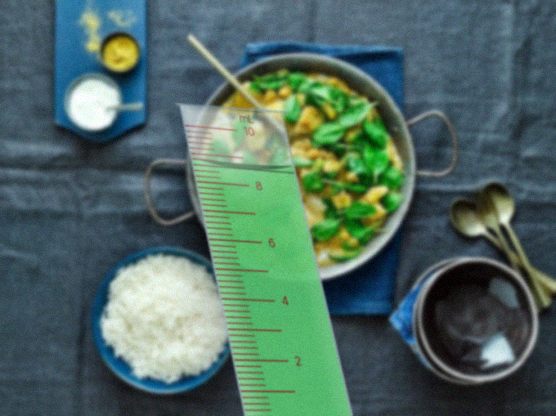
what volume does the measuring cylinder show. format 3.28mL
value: 8.6mL
